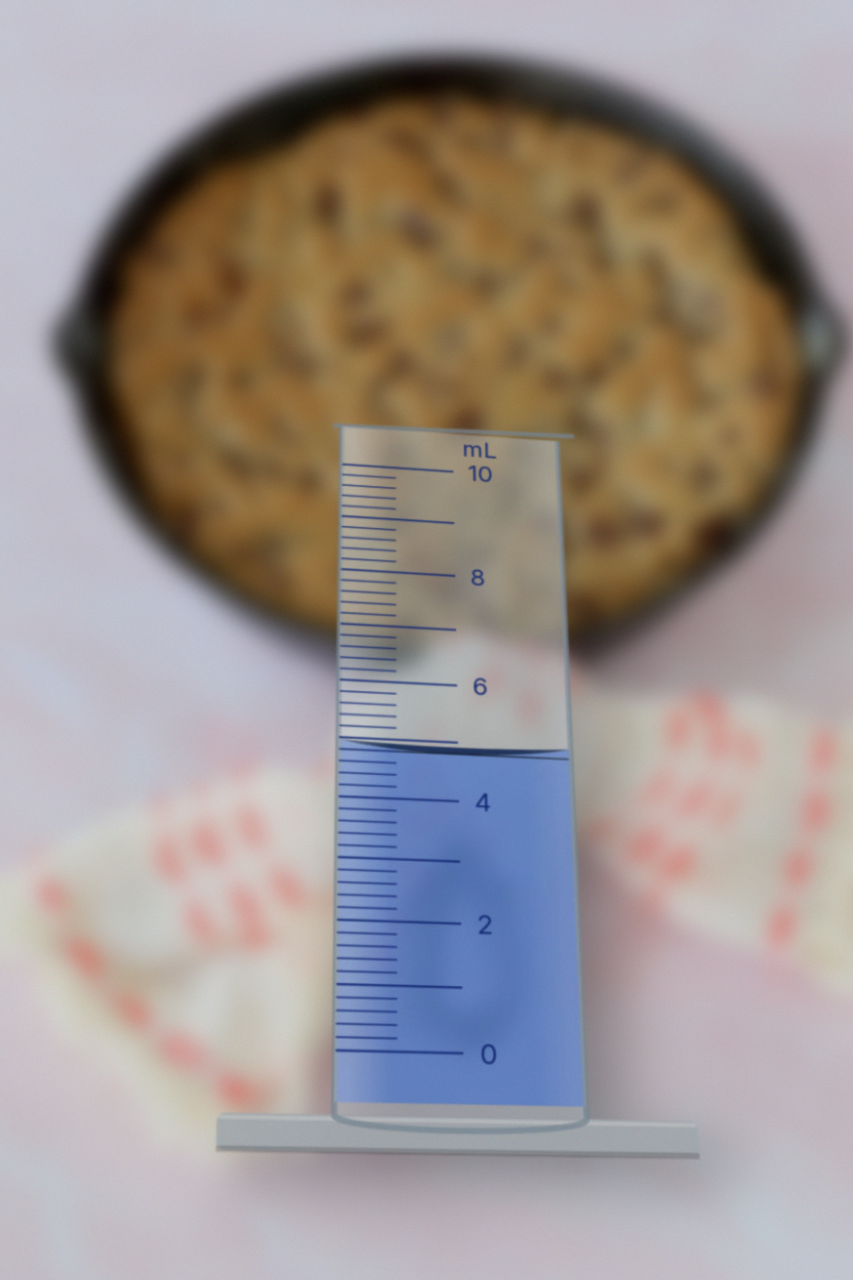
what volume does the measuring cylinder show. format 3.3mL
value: 4.8mL
